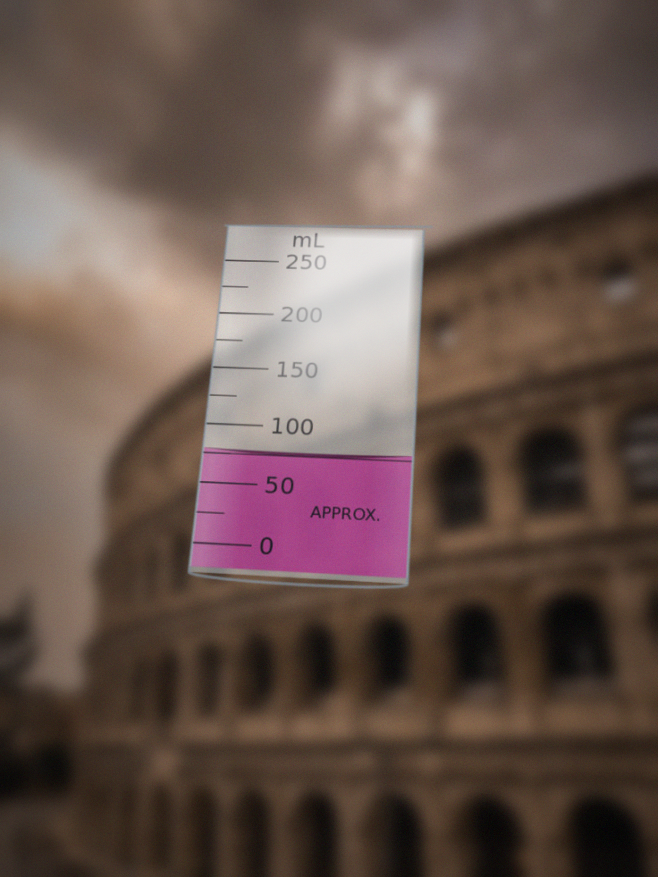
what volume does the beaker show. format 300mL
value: 75mL
